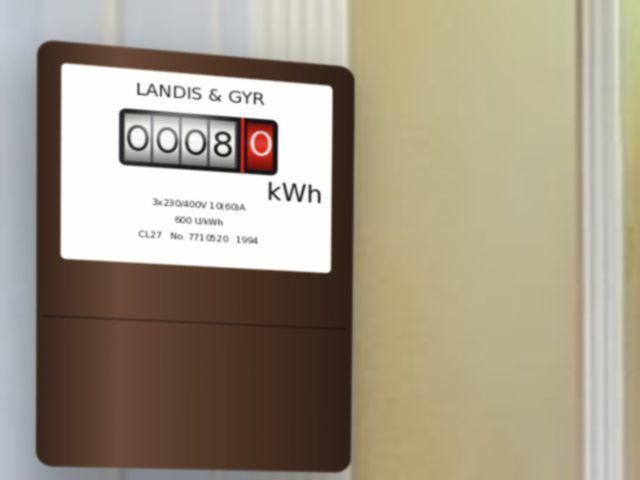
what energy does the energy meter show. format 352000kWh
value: 8.0kWh
